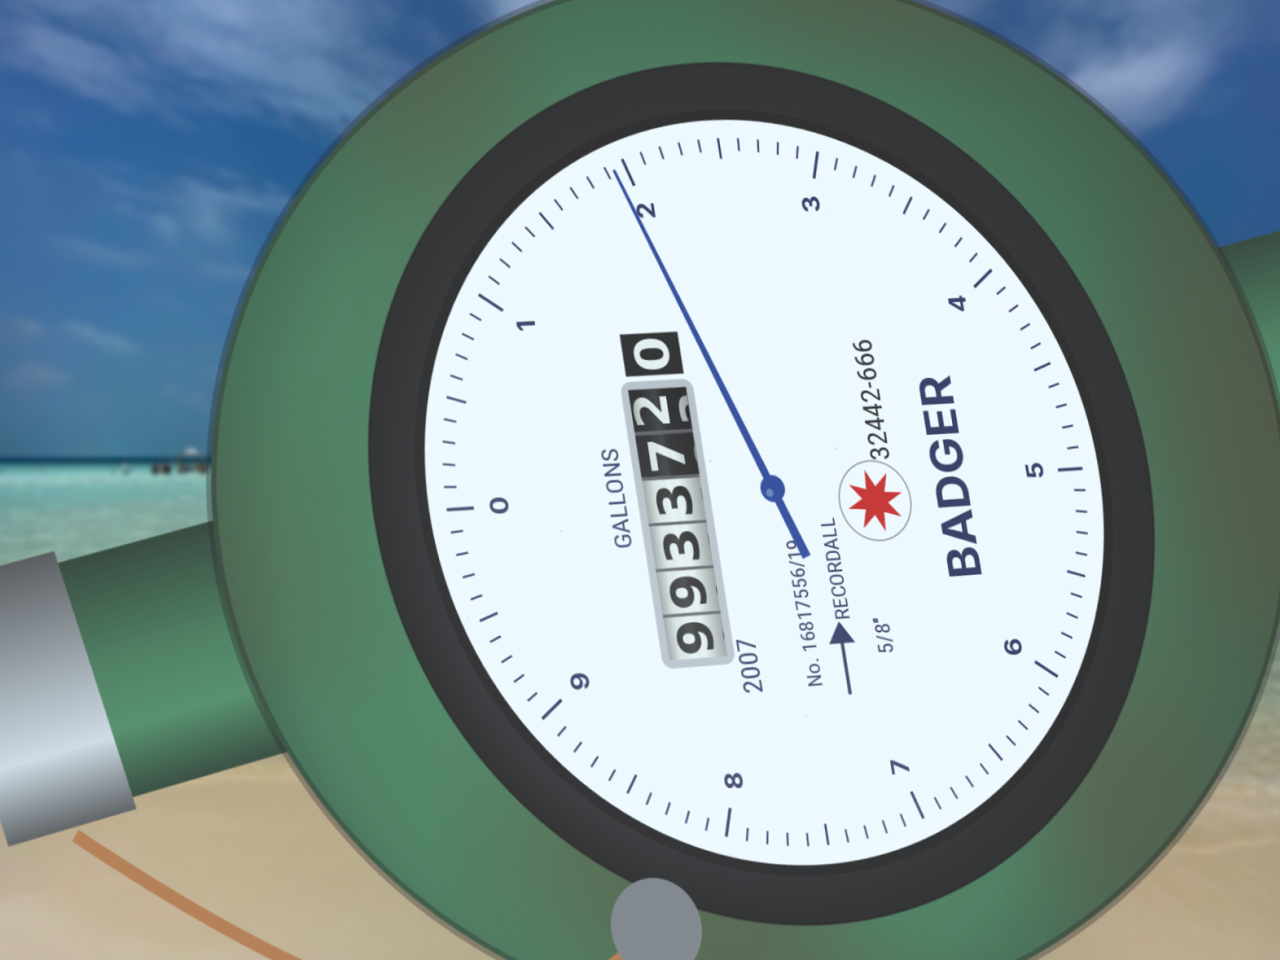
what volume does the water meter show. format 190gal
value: 9933721.9gal
